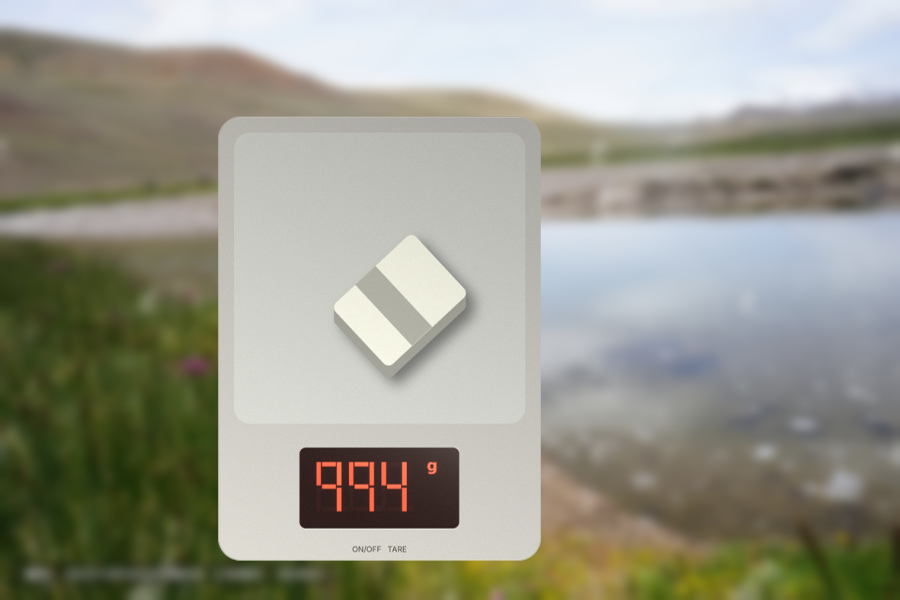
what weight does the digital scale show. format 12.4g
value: 994g
